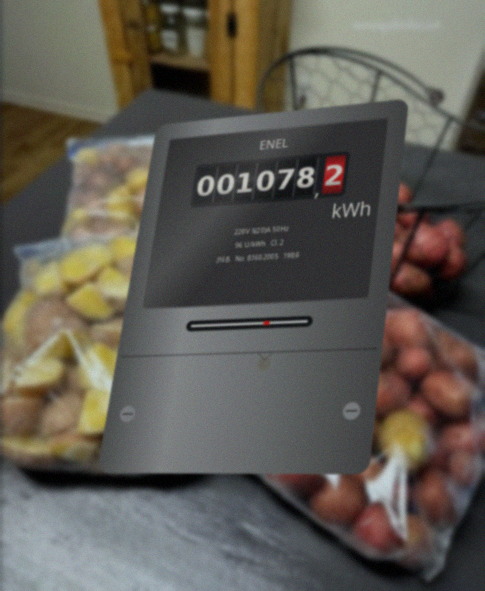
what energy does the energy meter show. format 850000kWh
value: 1078.2kWh
